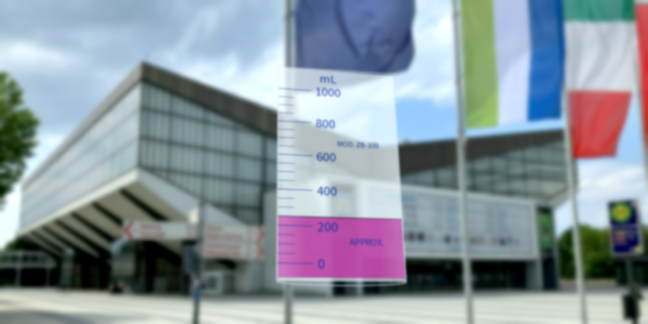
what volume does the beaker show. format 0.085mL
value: 250mL
